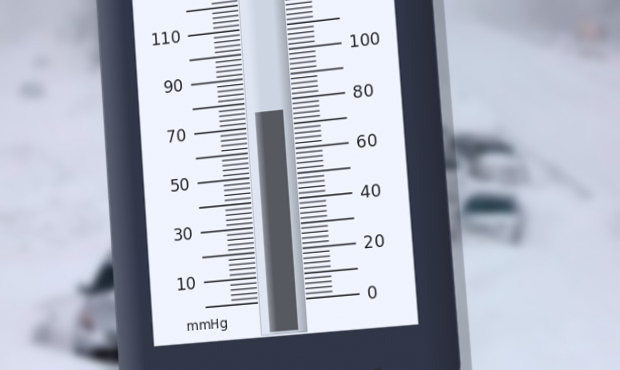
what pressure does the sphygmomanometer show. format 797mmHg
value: 76mmHg
